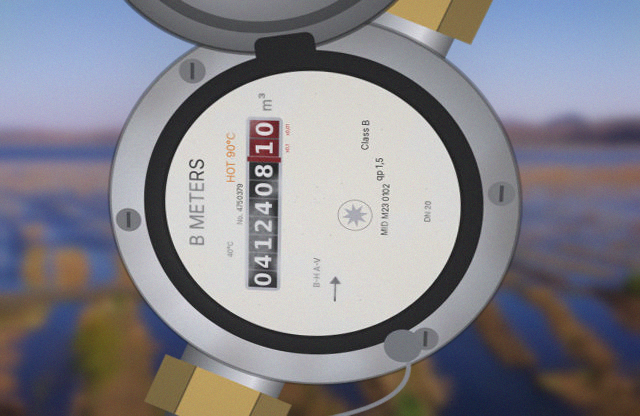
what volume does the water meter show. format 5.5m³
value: 412408.10m³
